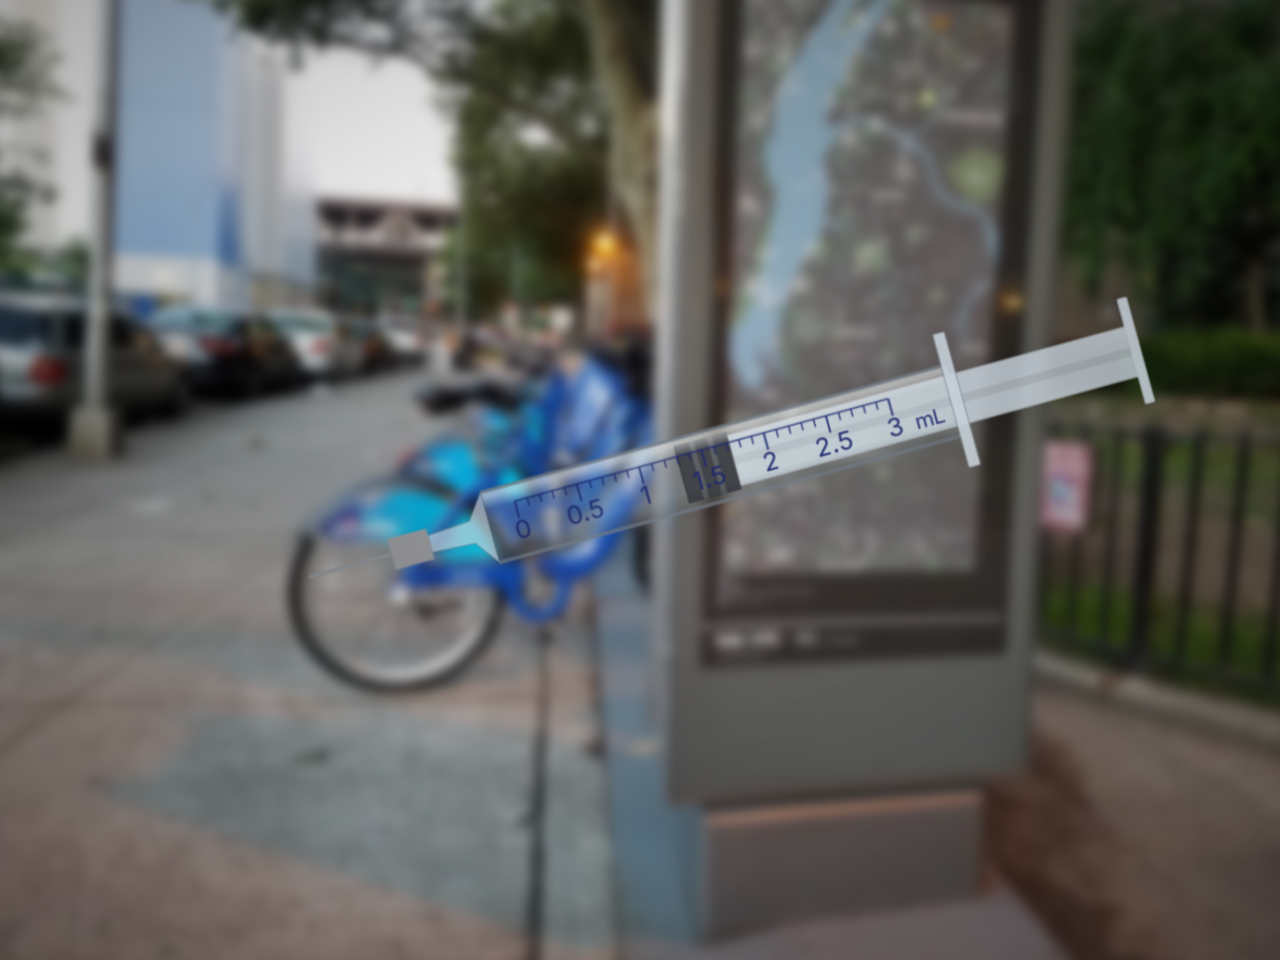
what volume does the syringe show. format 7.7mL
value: 1.3mL
